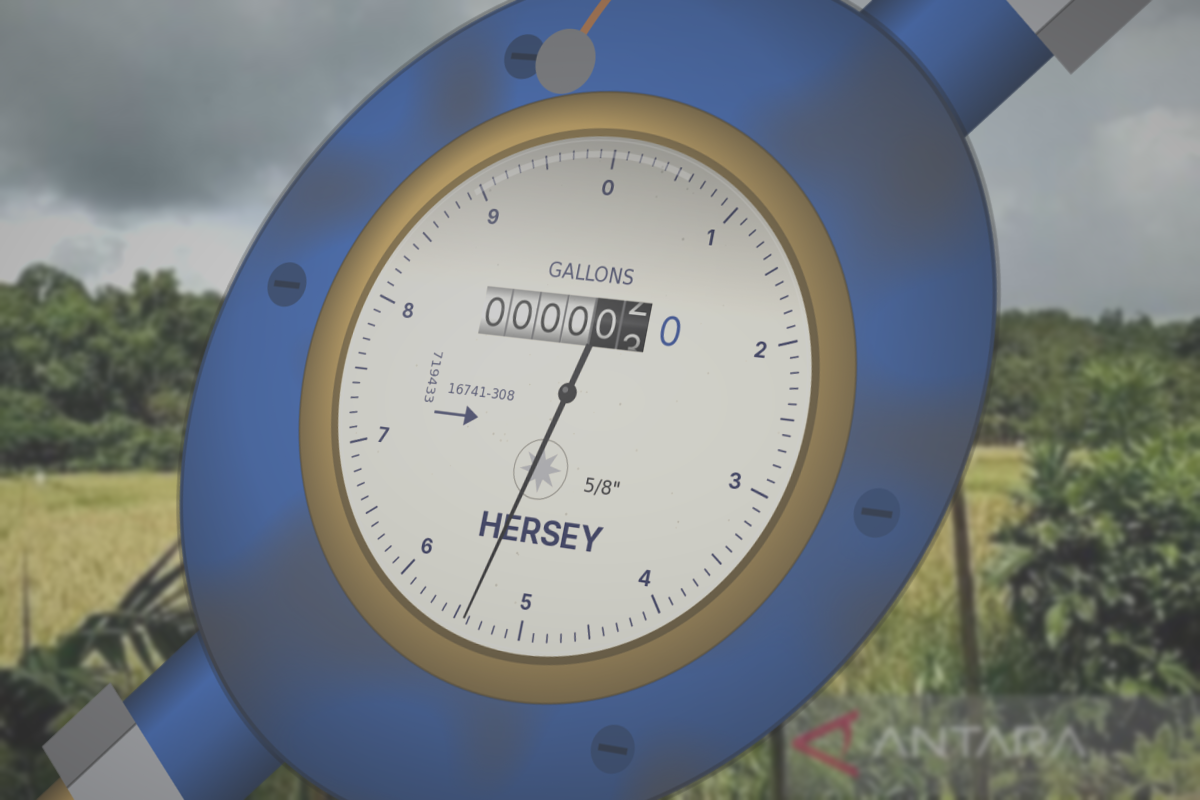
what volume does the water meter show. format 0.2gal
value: 25.4gal
